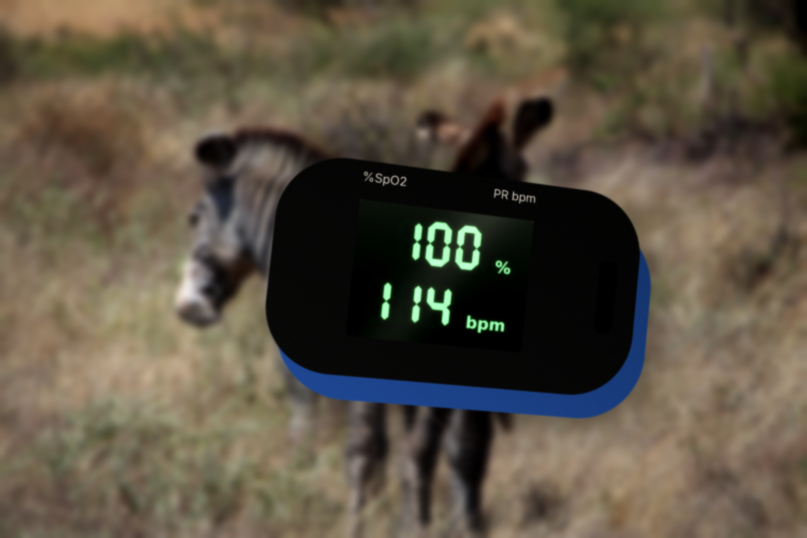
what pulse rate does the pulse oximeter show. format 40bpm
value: 114bpm
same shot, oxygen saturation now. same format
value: 100%
